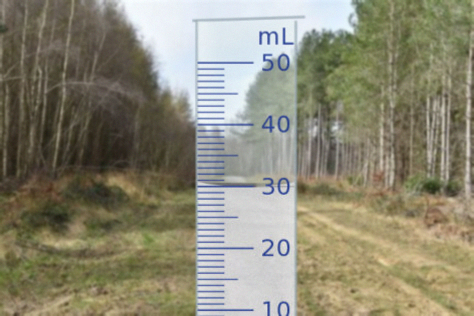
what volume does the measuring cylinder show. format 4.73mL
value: 30mL
